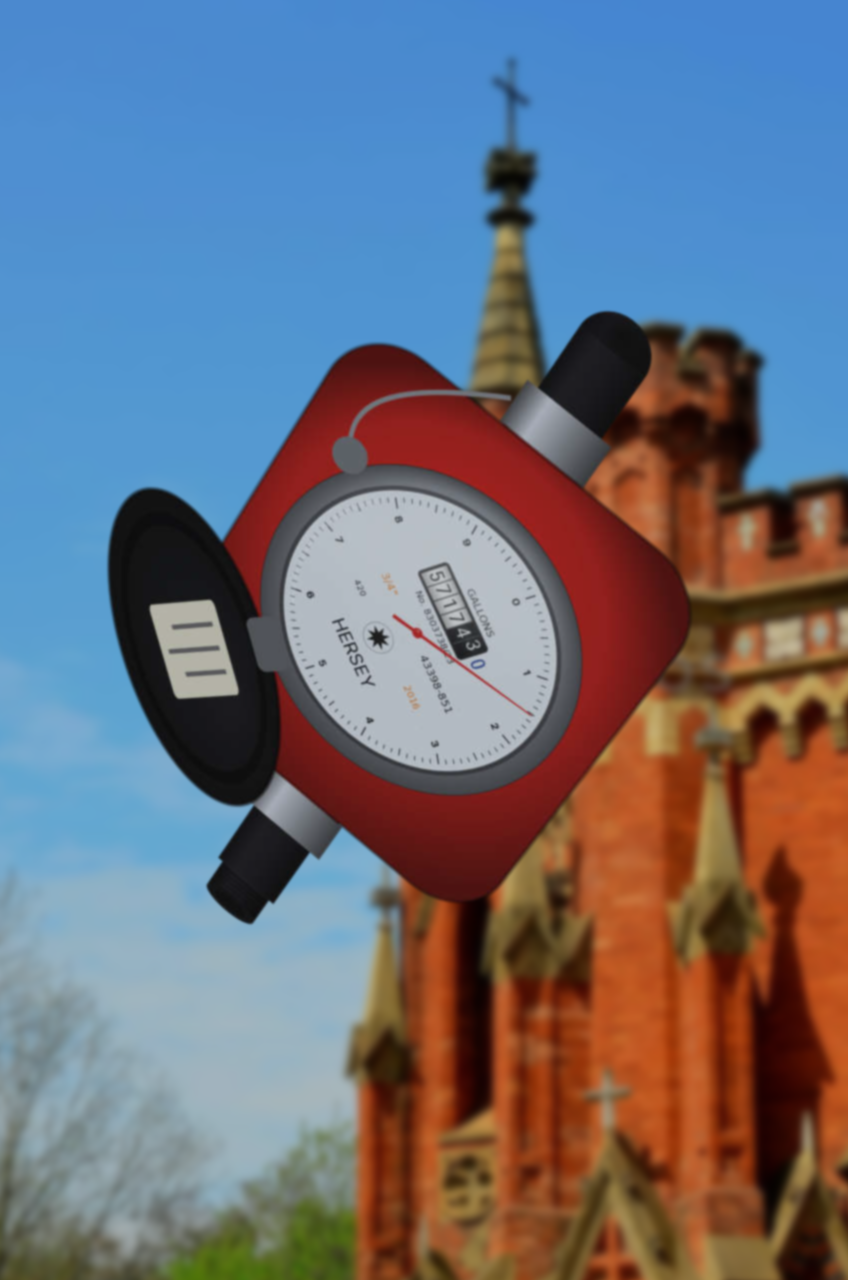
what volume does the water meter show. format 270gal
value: 5717431.5gal
